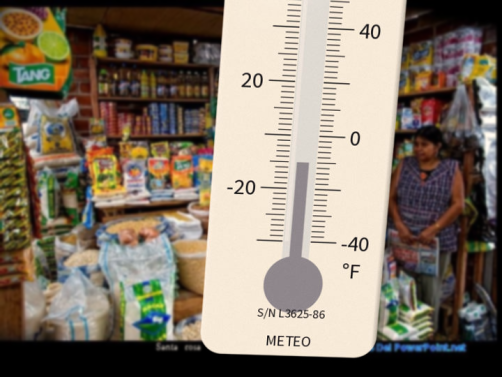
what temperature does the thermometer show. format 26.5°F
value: -10°F
